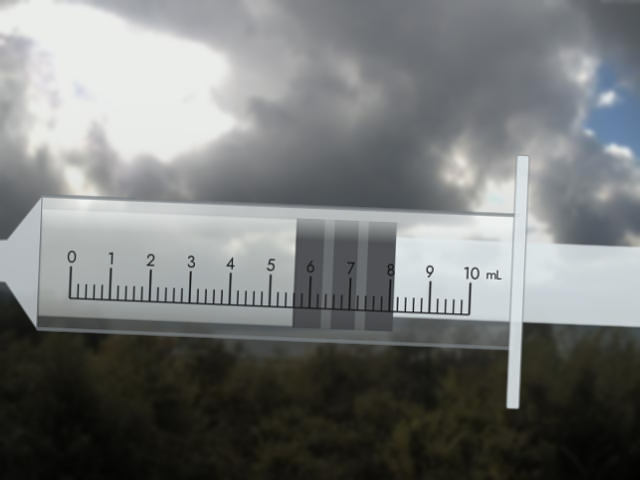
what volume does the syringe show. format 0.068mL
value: 5.6mL
